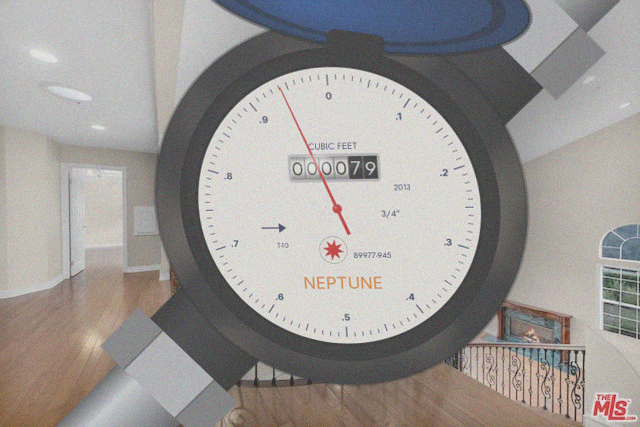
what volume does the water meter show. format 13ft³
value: 78.94ft³
